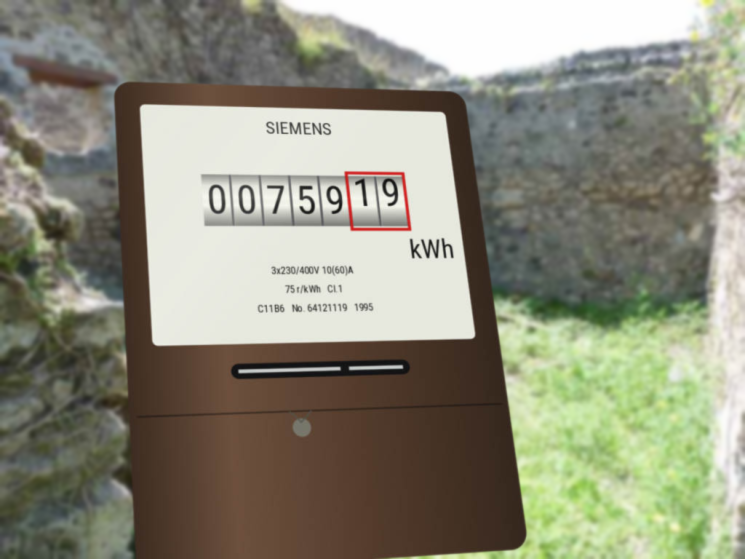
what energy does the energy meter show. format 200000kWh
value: 759.19kWh
